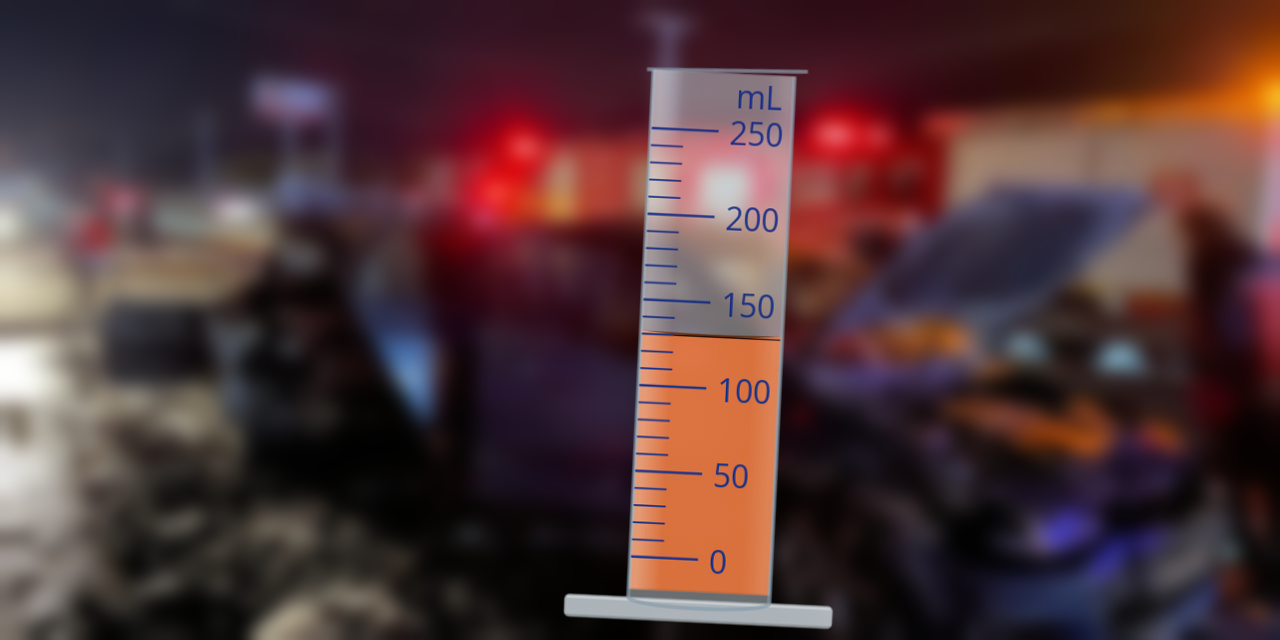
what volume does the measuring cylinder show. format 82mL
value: 130mL
